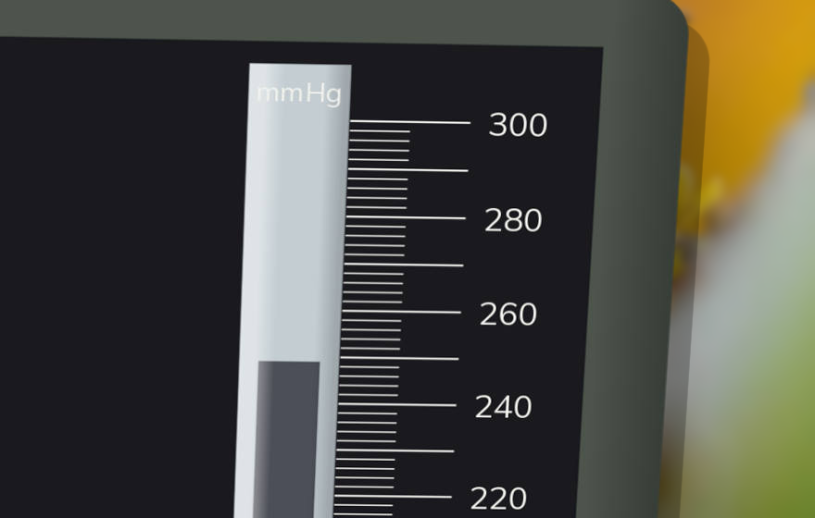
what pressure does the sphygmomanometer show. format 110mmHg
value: 249mmHg
